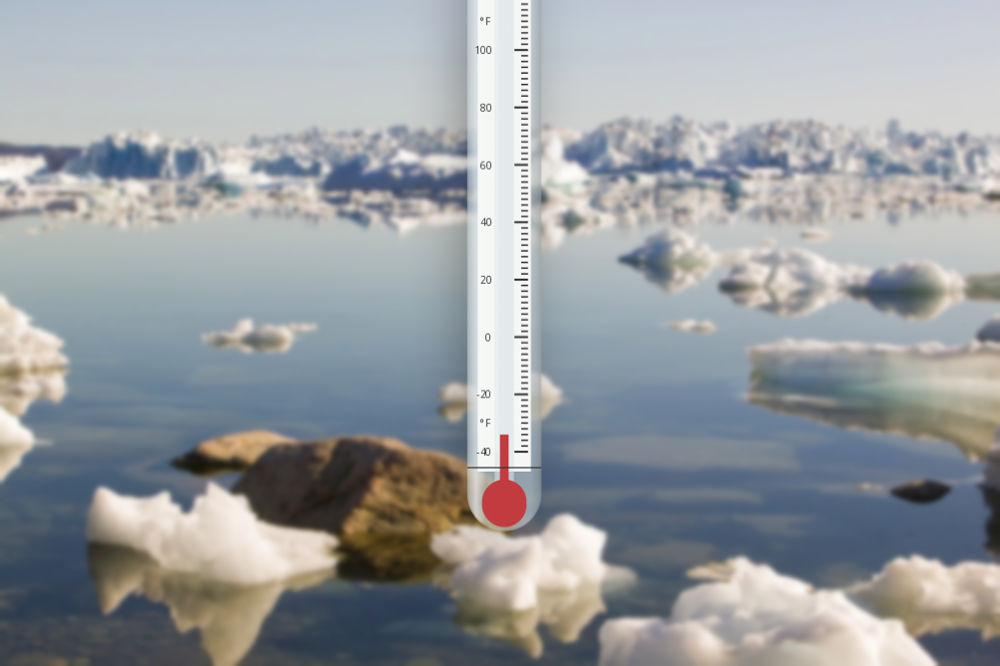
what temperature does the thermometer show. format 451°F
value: -34°F
